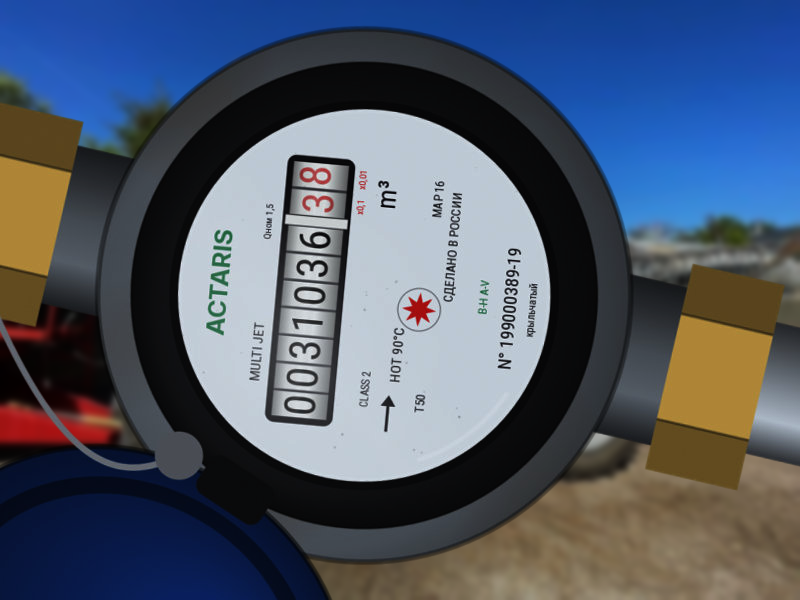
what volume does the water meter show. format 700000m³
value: 31036.38m³
